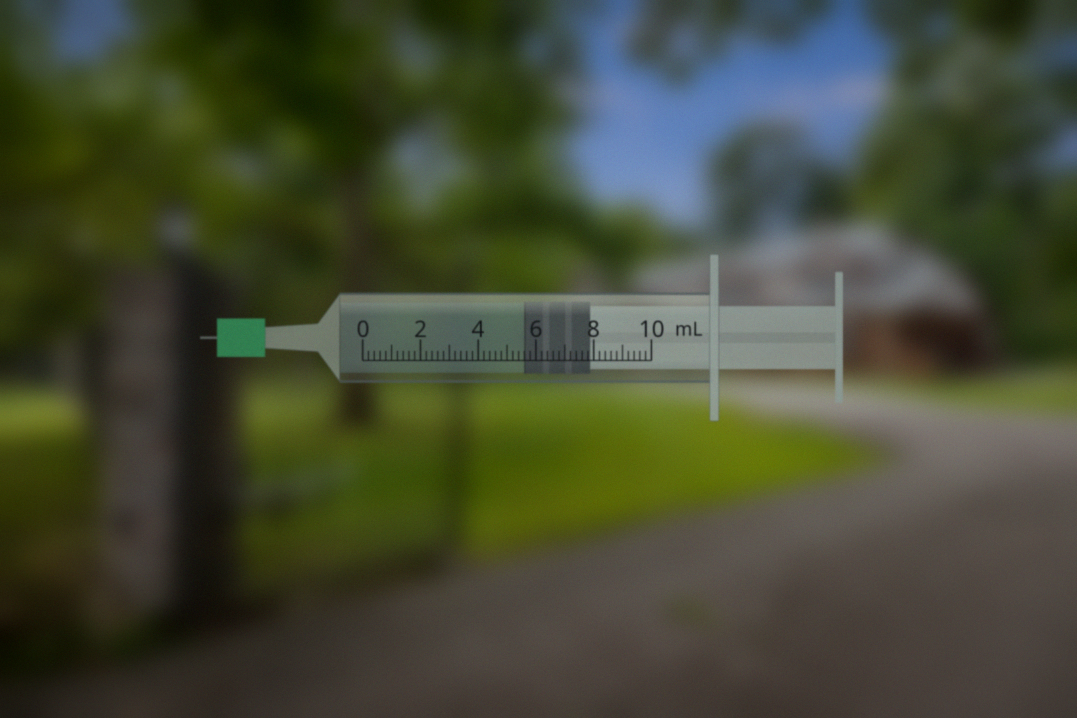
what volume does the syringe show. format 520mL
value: 5.6mL
